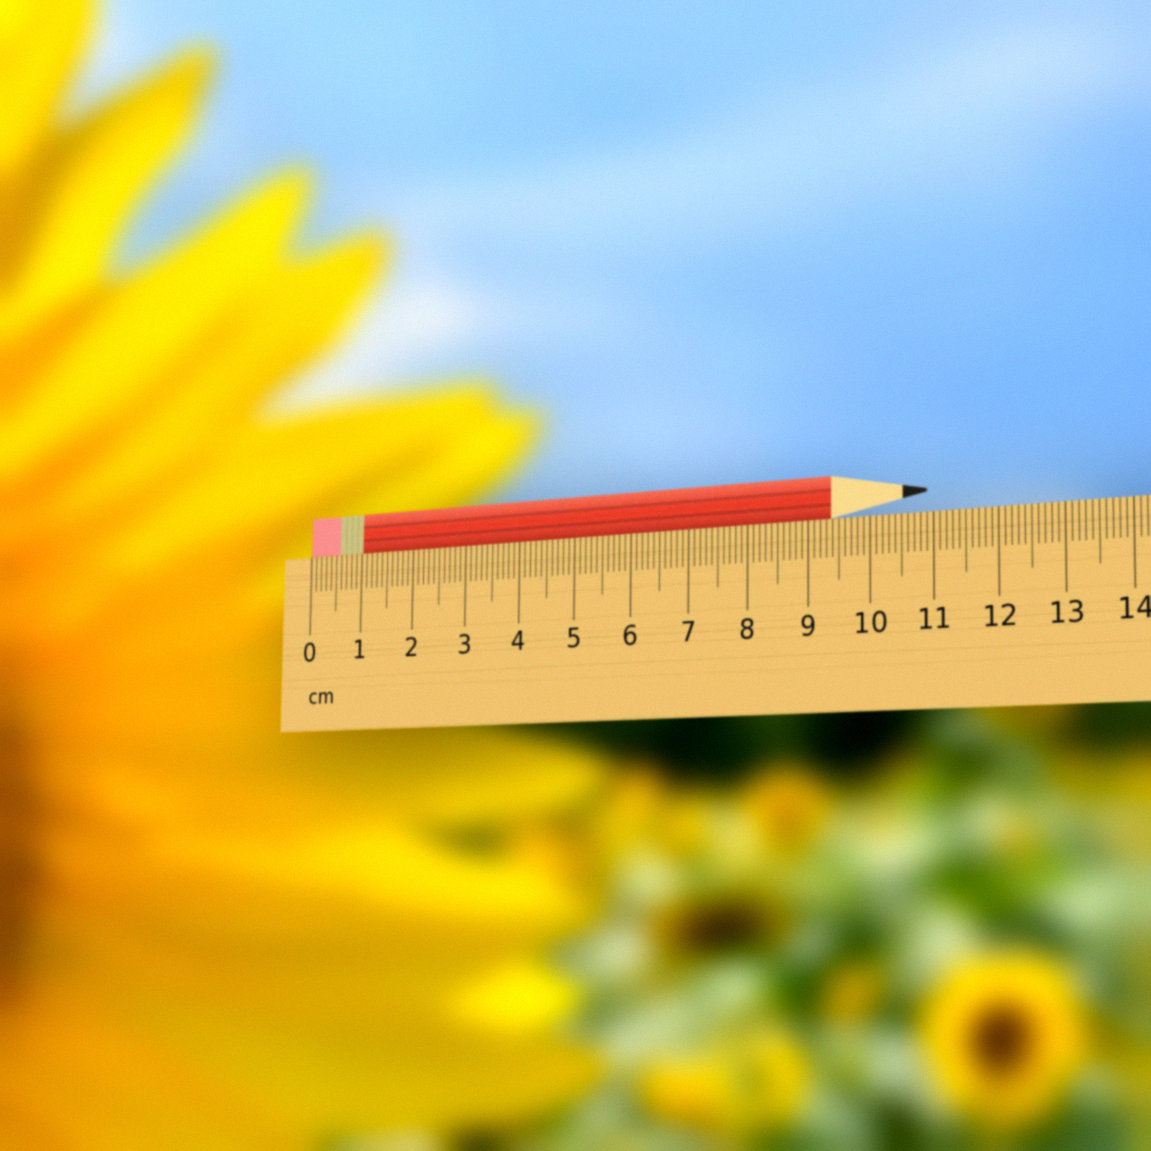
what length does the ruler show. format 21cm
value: 10.9cm
